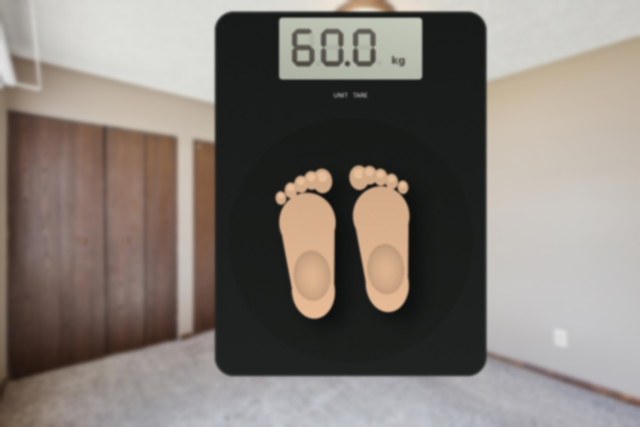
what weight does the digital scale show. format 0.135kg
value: 60.0kg
